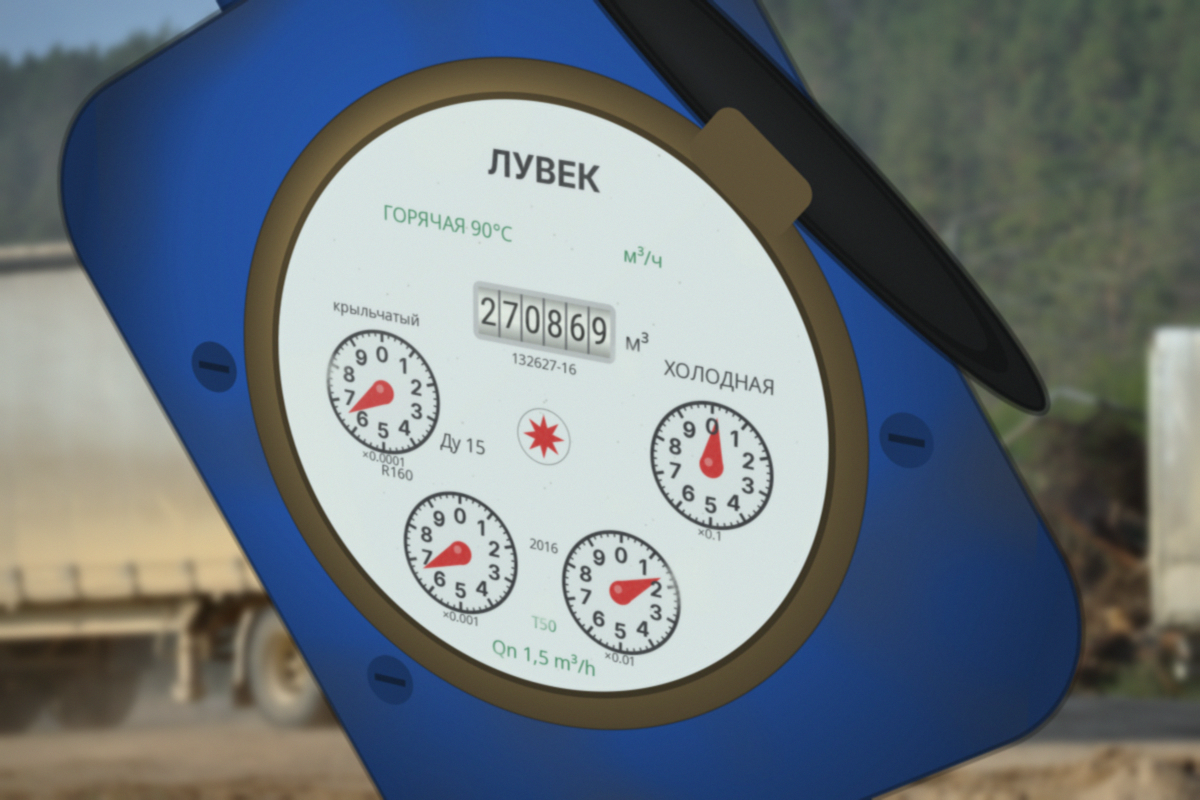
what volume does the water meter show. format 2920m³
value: 270869.0166m³
